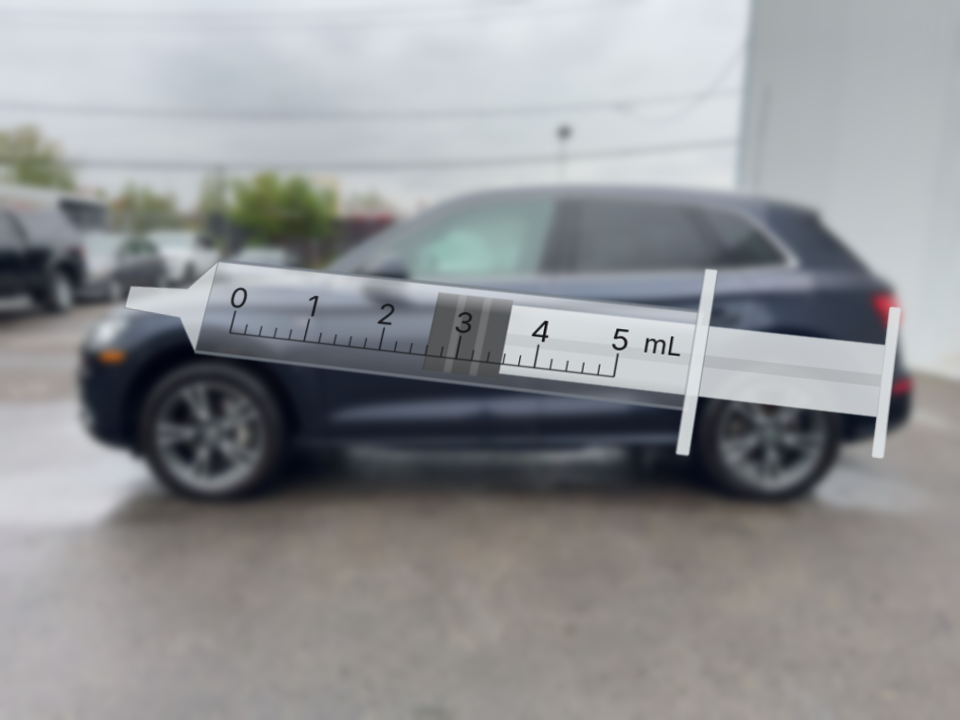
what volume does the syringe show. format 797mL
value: 2.6mL
